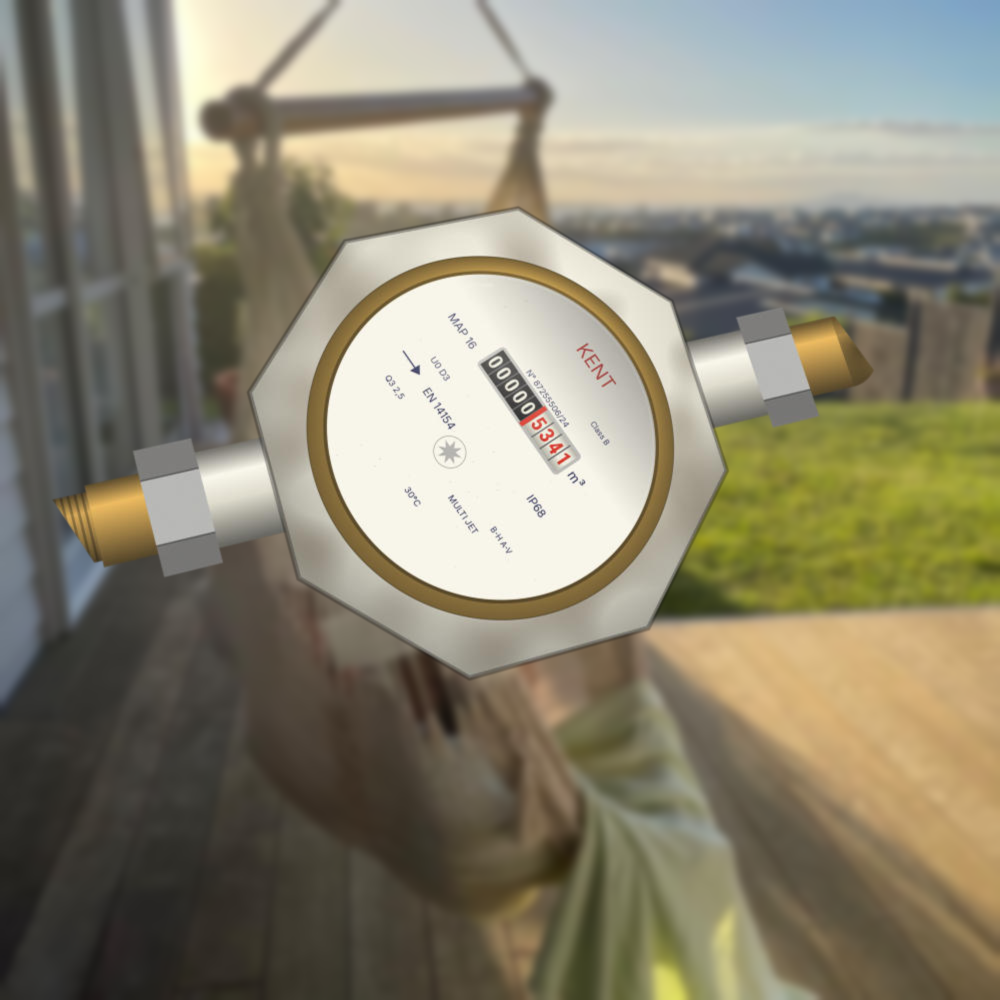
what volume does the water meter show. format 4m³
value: 0.5341m³
